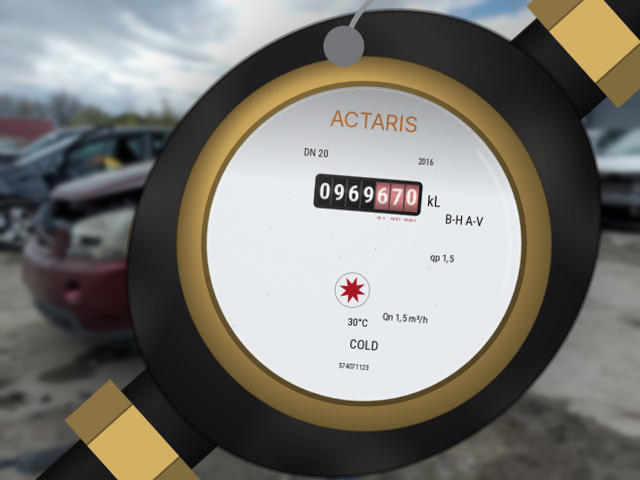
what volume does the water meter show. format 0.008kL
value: 969.670kL
